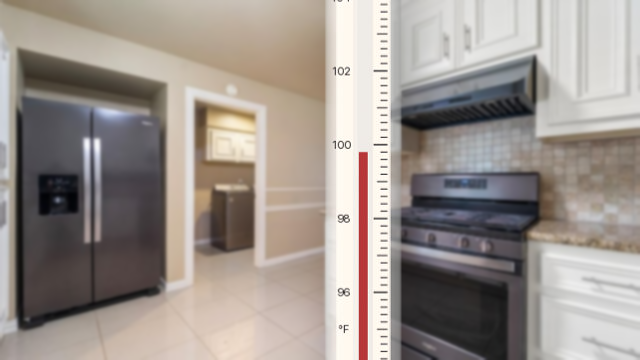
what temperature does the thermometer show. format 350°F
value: 99.8°F
